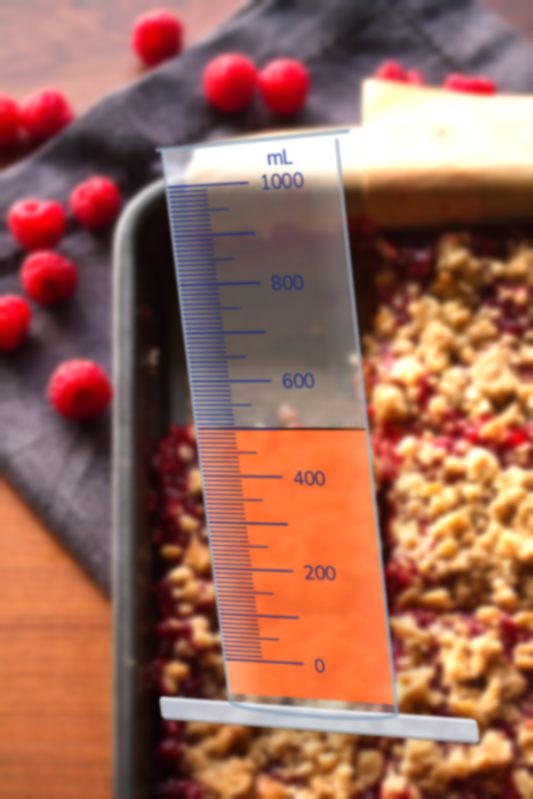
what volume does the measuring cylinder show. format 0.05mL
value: 500mL
